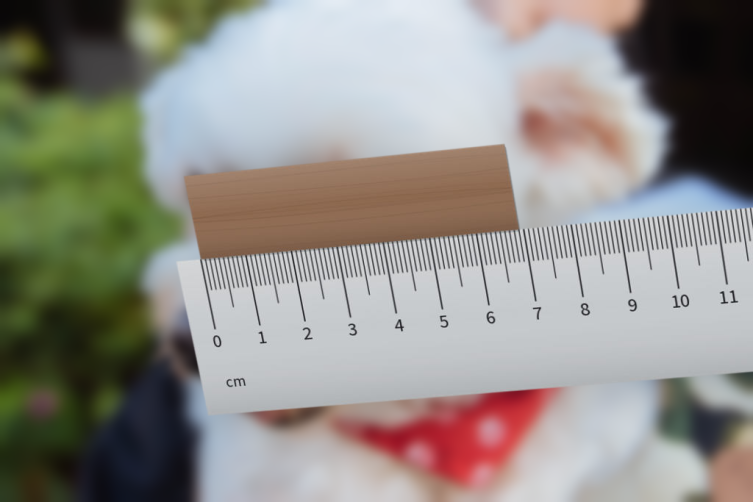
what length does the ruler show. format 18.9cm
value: 6.9cm
